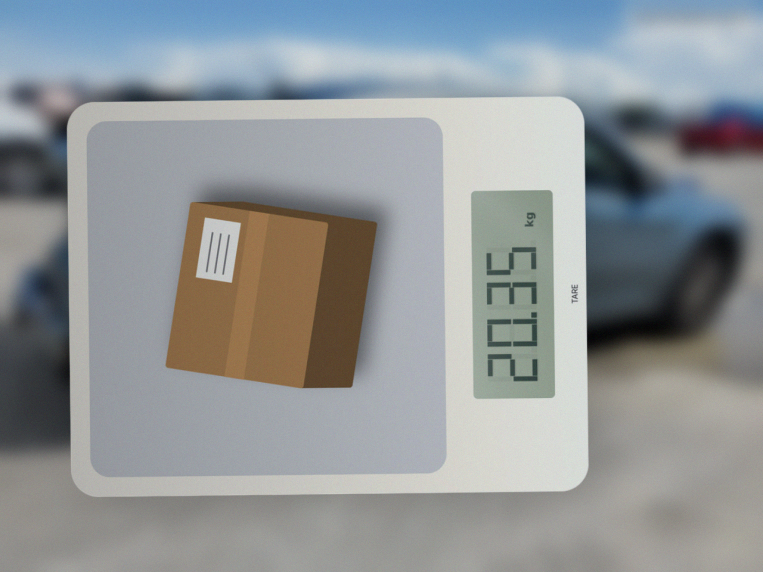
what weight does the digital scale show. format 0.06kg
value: 20.35kg
